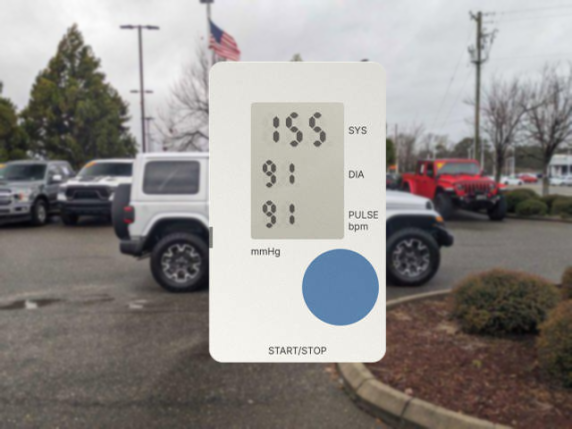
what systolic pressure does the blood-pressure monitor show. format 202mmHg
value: 155mmHg
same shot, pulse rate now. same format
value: 91bpm
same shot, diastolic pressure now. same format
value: 91mmHg
